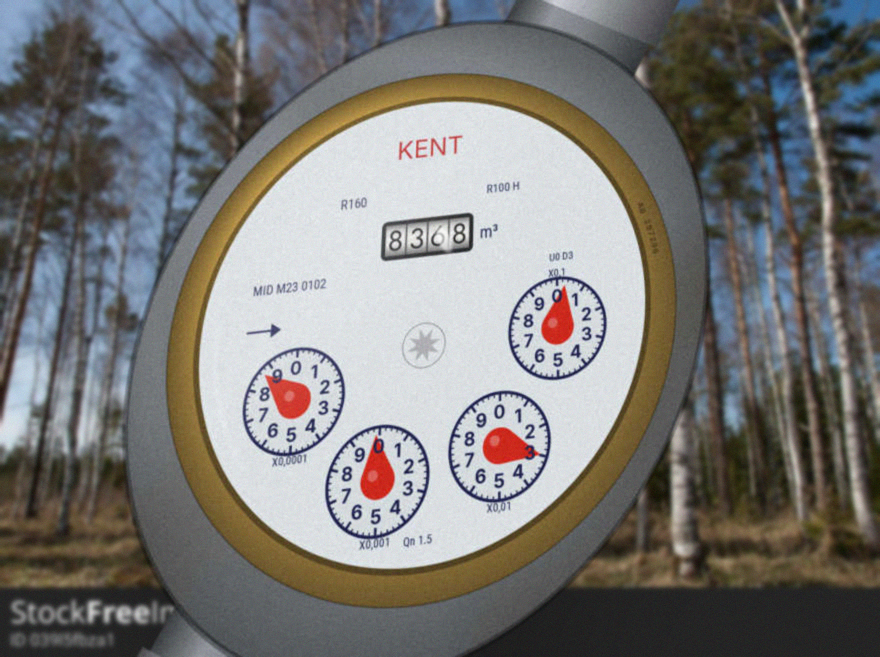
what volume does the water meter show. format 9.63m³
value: 8368.0298m³
